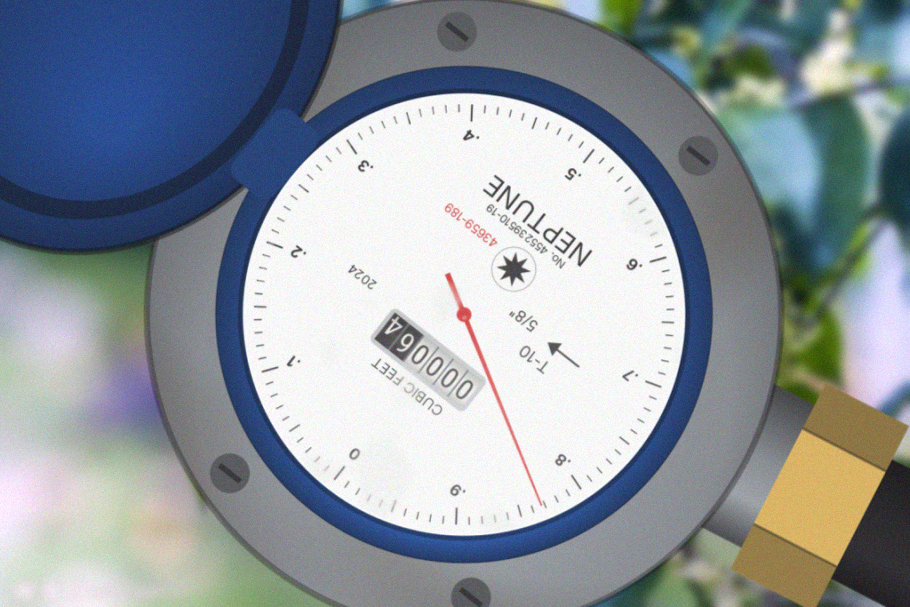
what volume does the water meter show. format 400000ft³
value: 63.83ft³
